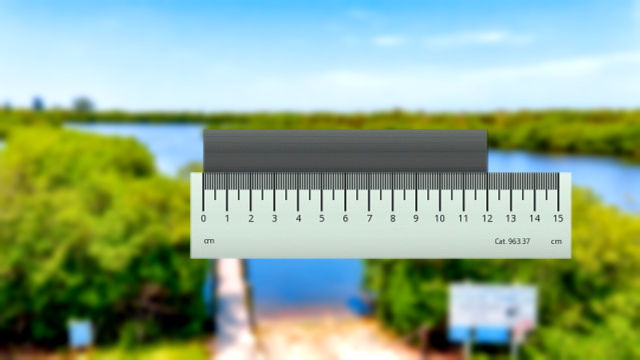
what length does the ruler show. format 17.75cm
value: 12cm
